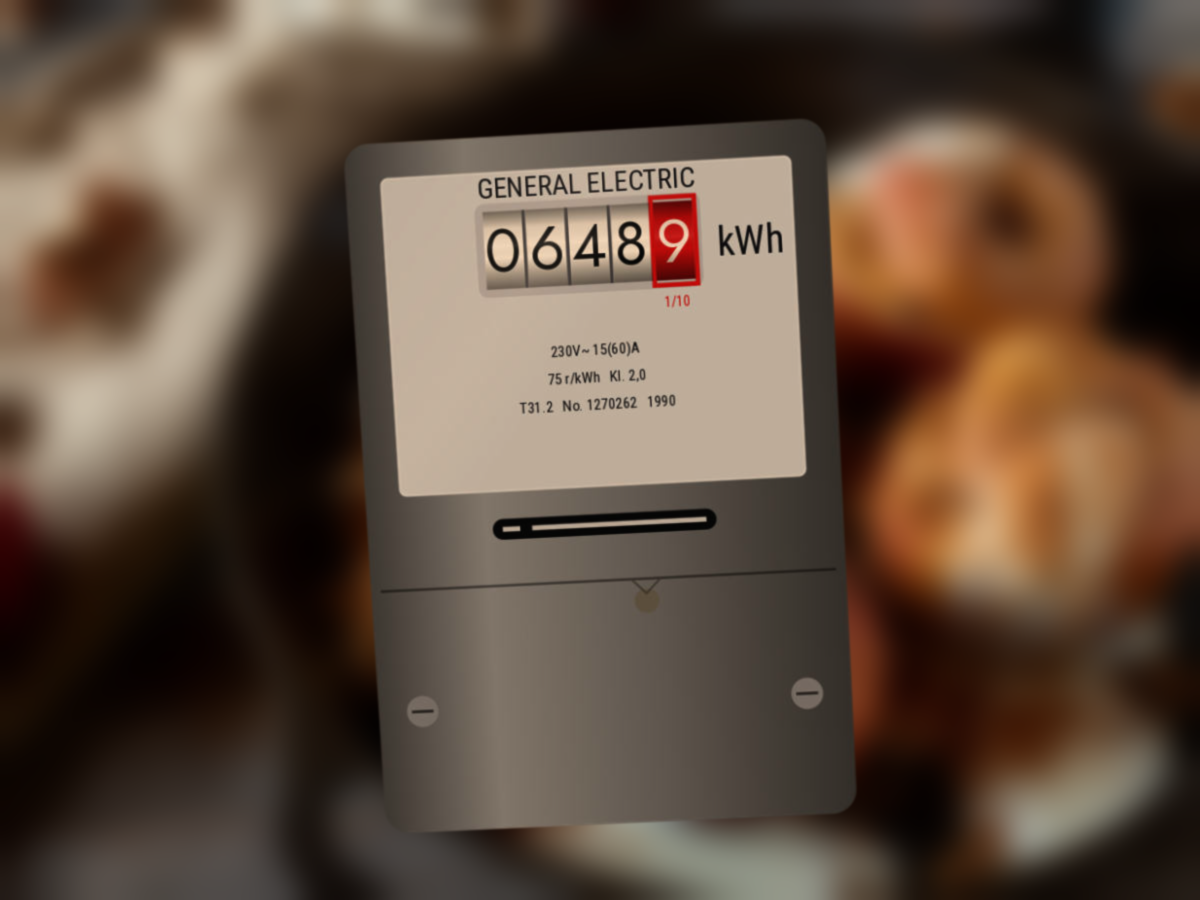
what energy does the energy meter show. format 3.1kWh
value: 648.9kWh
